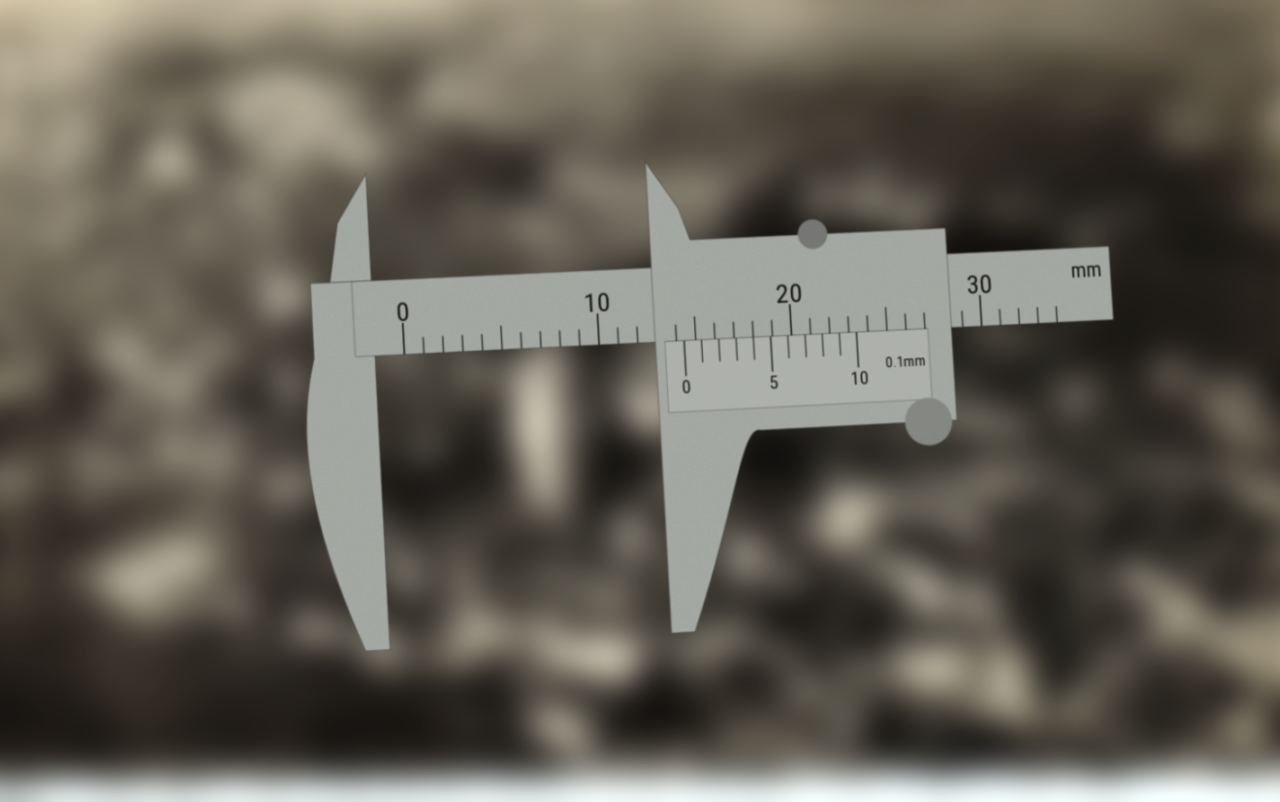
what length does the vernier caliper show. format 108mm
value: 14.4mm
